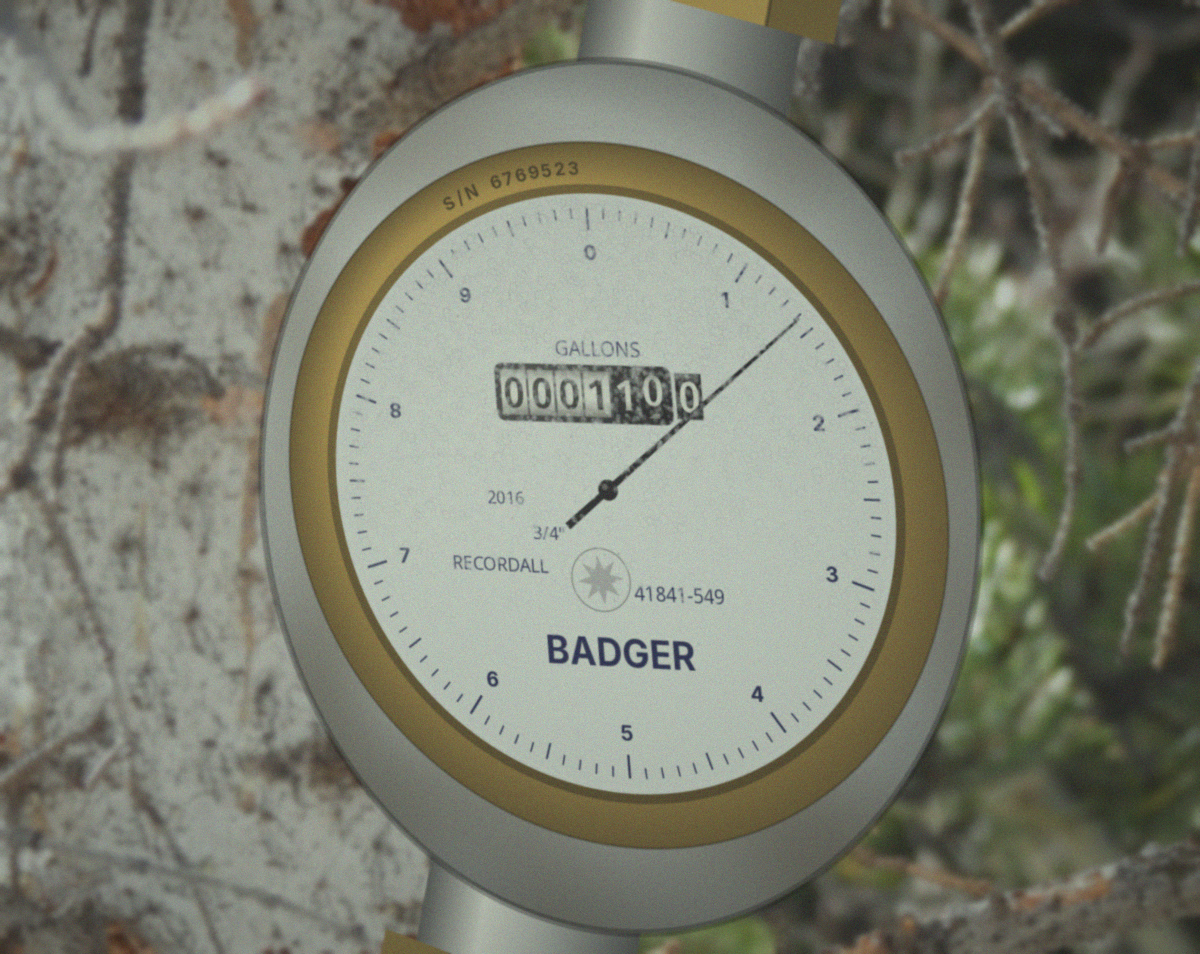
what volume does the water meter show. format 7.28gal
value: 1101.4gal
